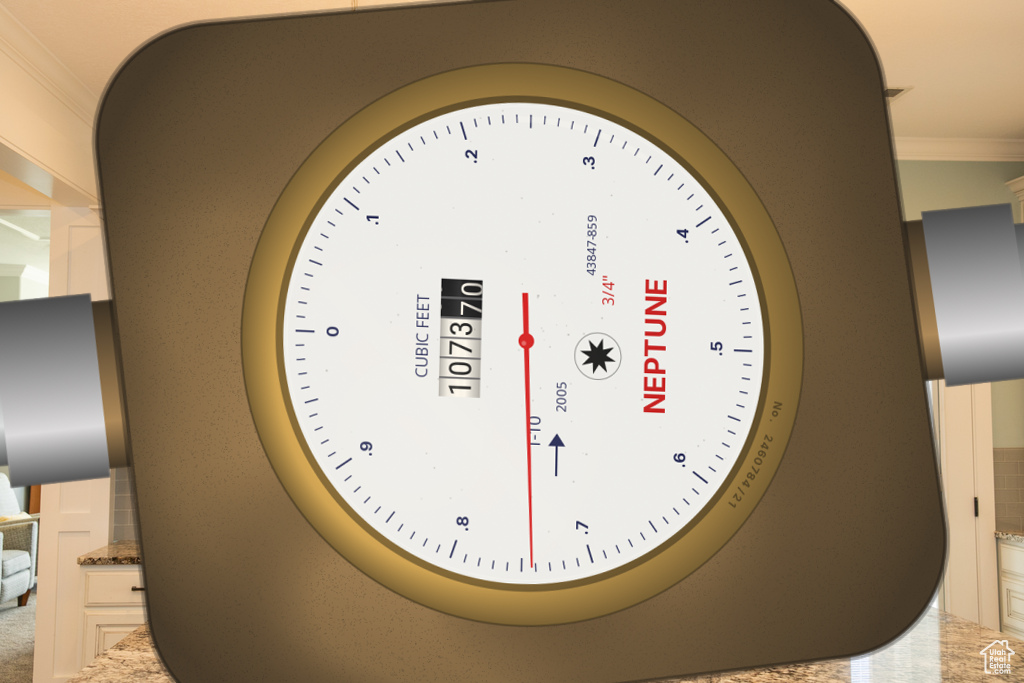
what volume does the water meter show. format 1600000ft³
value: 107369.74ft³
